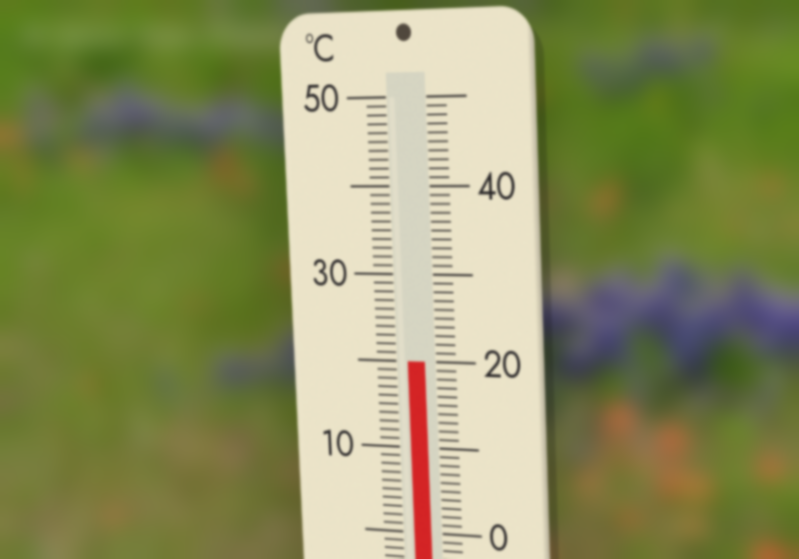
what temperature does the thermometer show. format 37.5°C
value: 20°C
